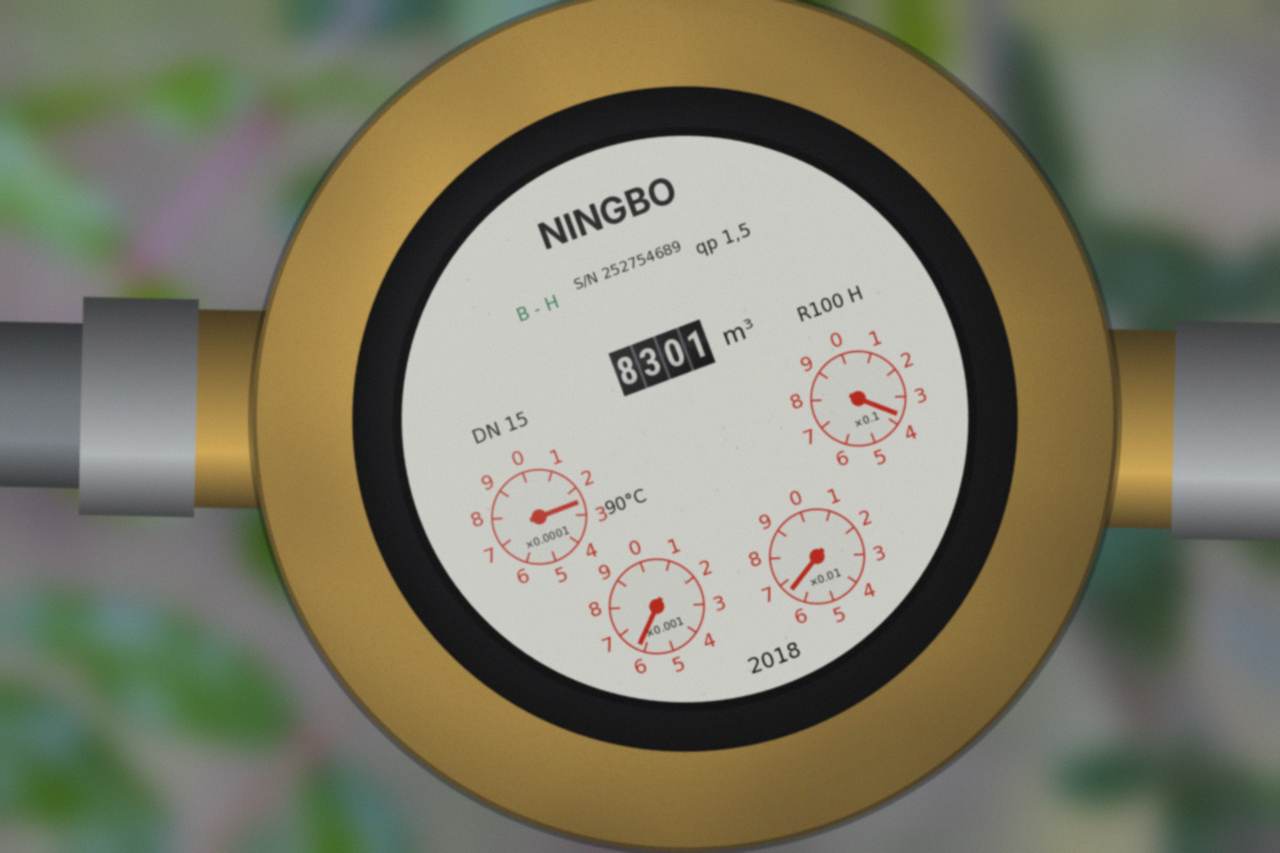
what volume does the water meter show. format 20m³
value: 8301.3662m³
